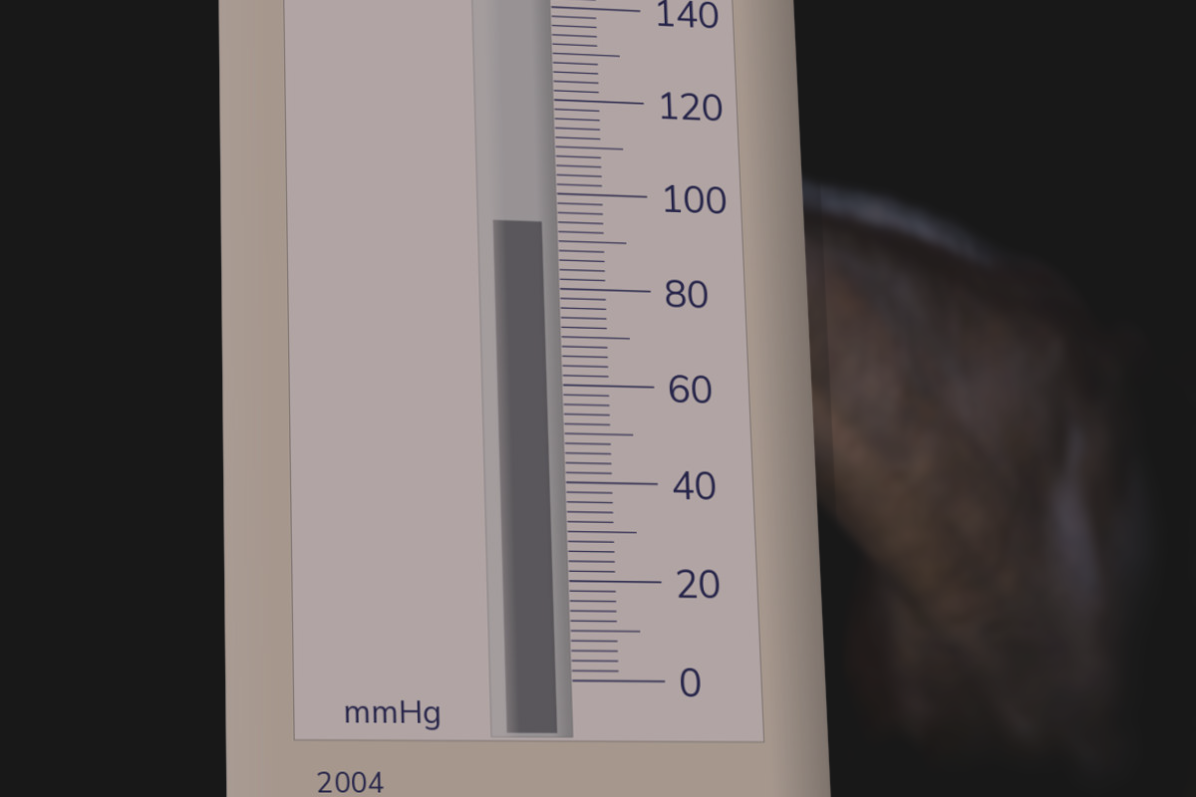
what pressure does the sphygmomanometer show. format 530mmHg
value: 94mmHg
